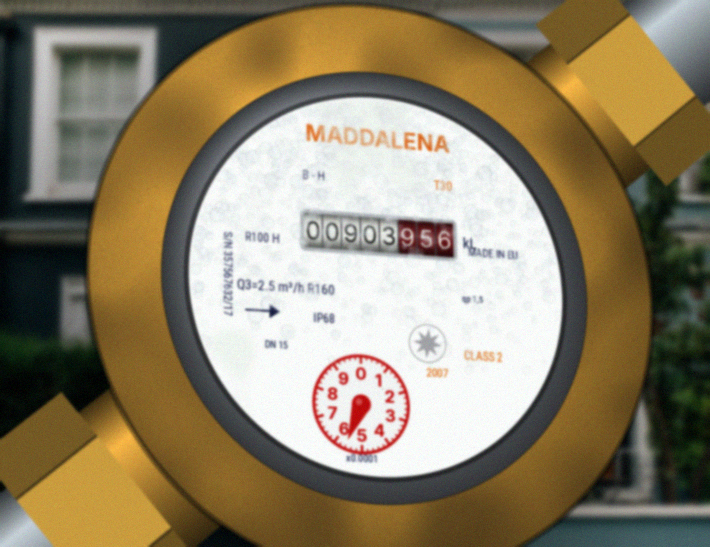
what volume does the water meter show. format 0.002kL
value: 903.9565kL
